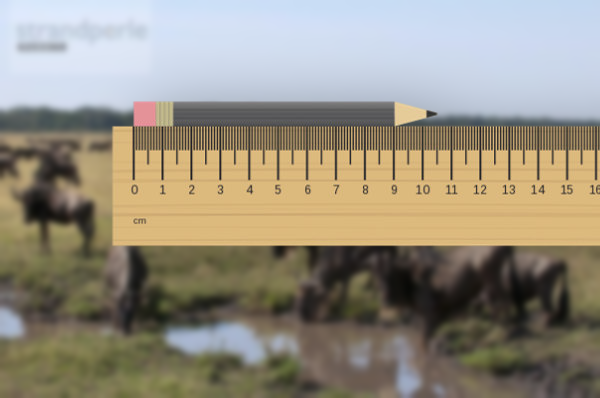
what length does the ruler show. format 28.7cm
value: 10.5cm
